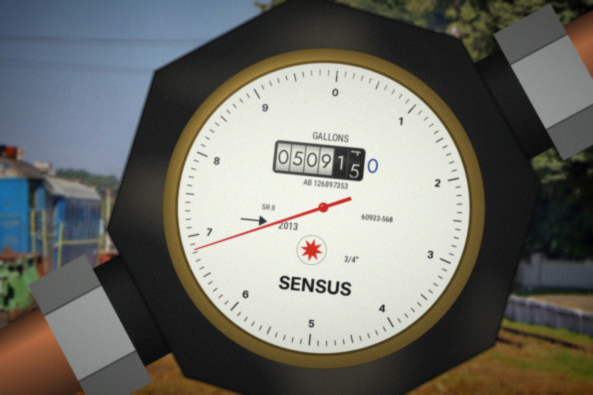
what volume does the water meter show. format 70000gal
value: 509146.8gal
